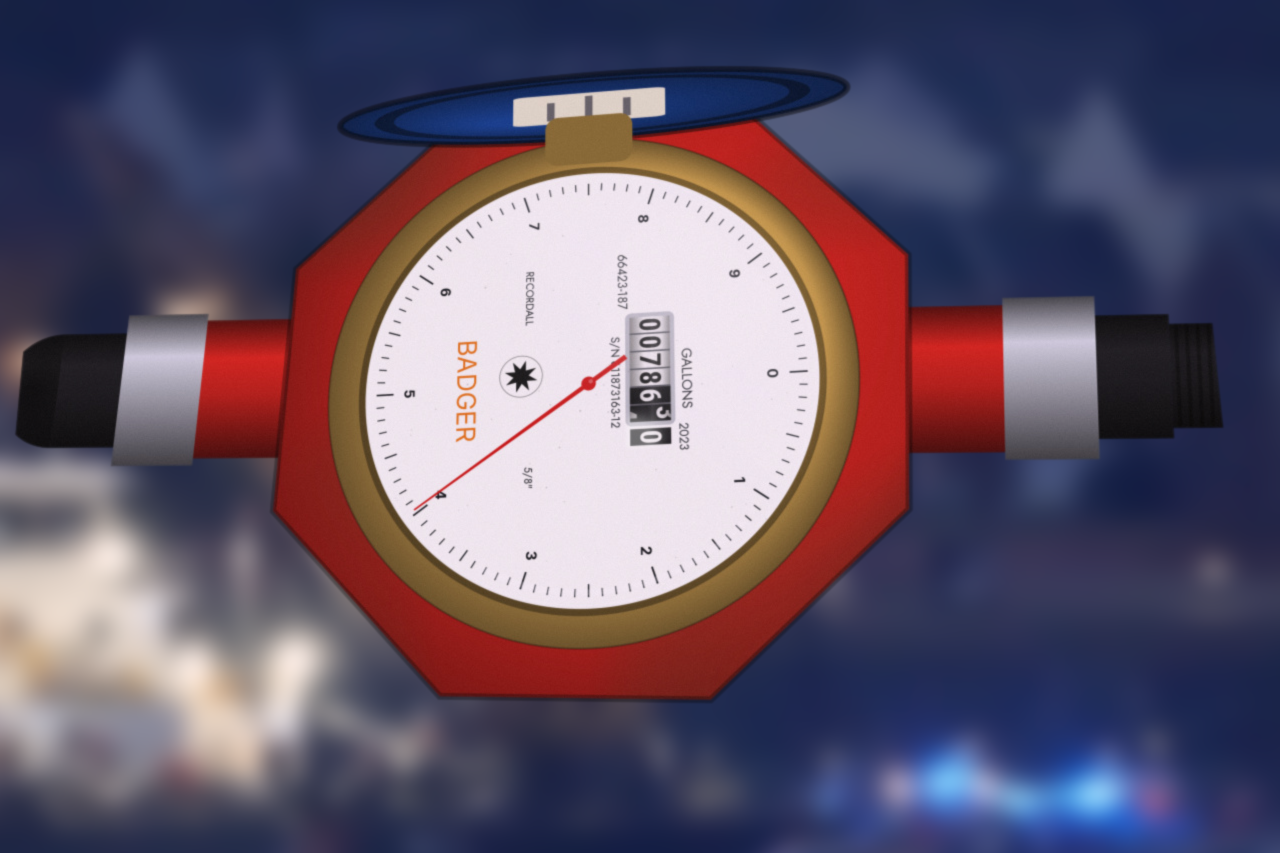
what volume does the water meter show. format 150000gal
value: 78634.0gal
